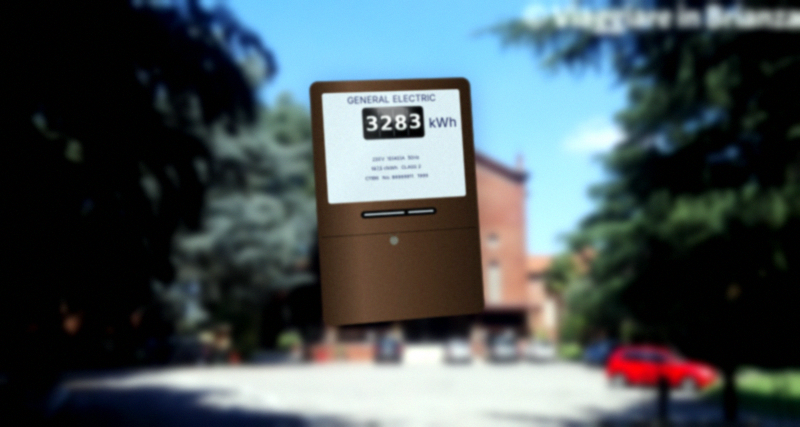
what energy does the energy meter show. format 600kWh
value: 3283kWh
